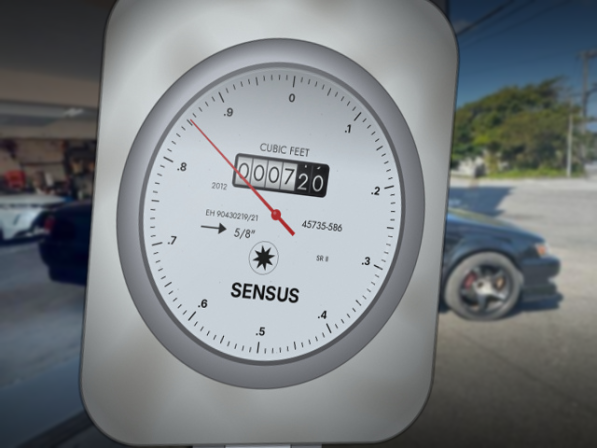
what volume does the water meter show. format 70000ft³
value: 719.85ft³
